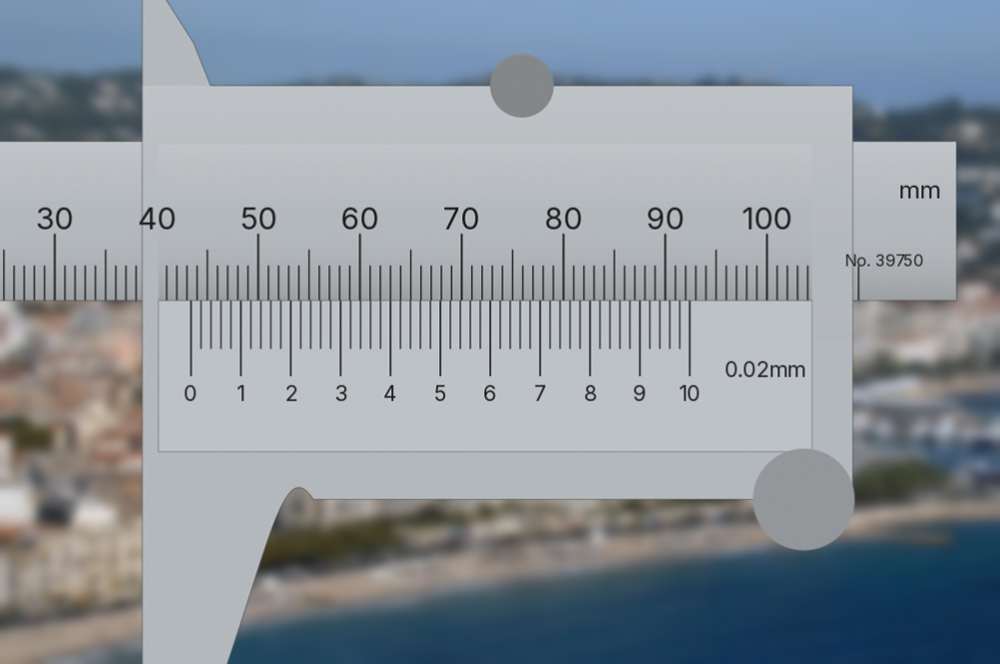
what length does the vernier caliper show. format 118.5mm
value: 43.4mm
